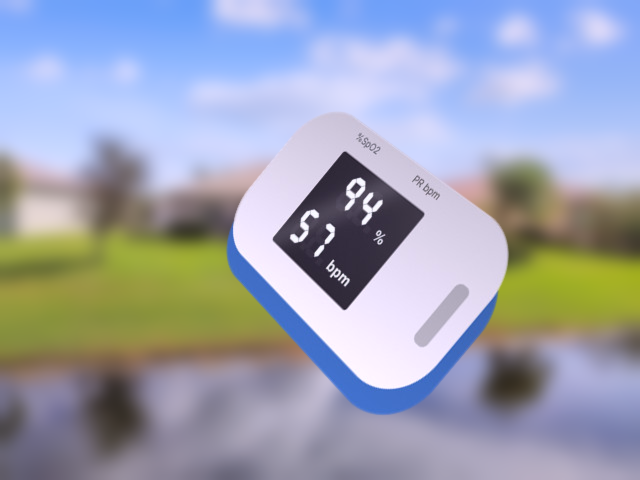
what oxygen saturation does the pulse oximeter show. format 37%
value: 94%
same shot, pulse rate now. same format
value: 57bpm
